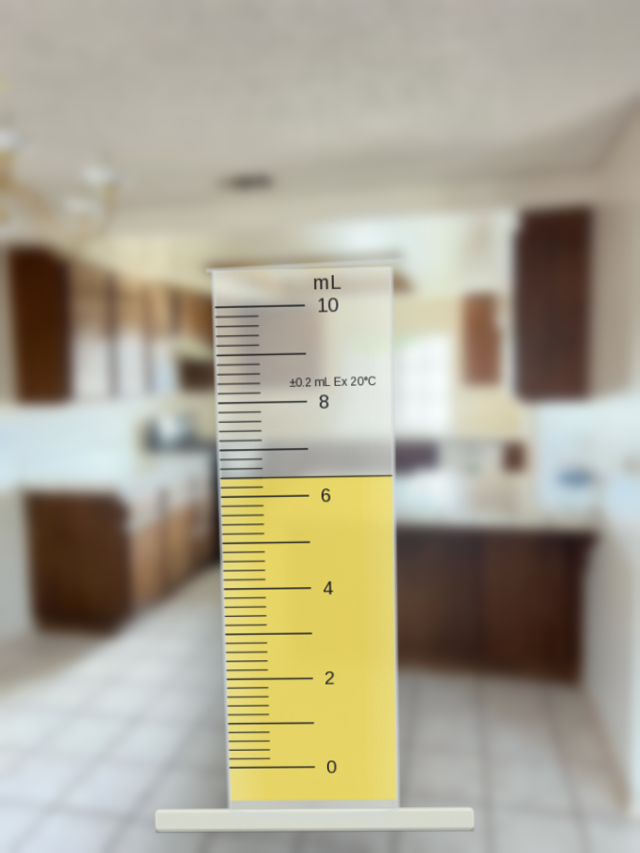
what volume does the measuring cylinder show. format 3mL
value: 6.4mL
